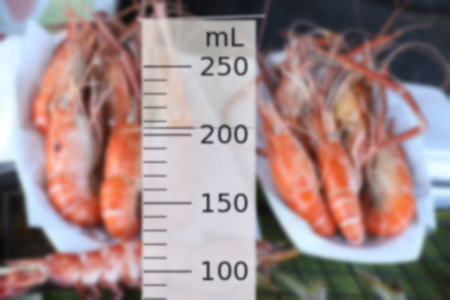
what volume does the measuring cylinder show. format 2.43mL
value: 205mL
